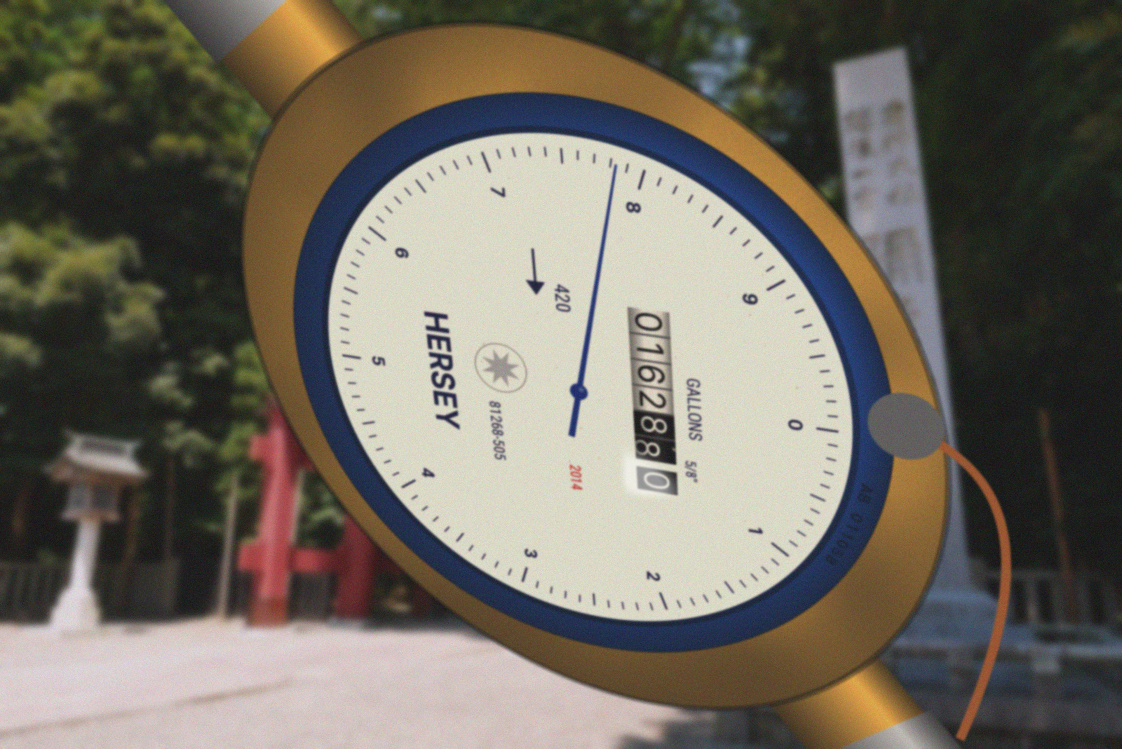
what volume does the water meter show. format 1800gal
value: 162877.8gal
